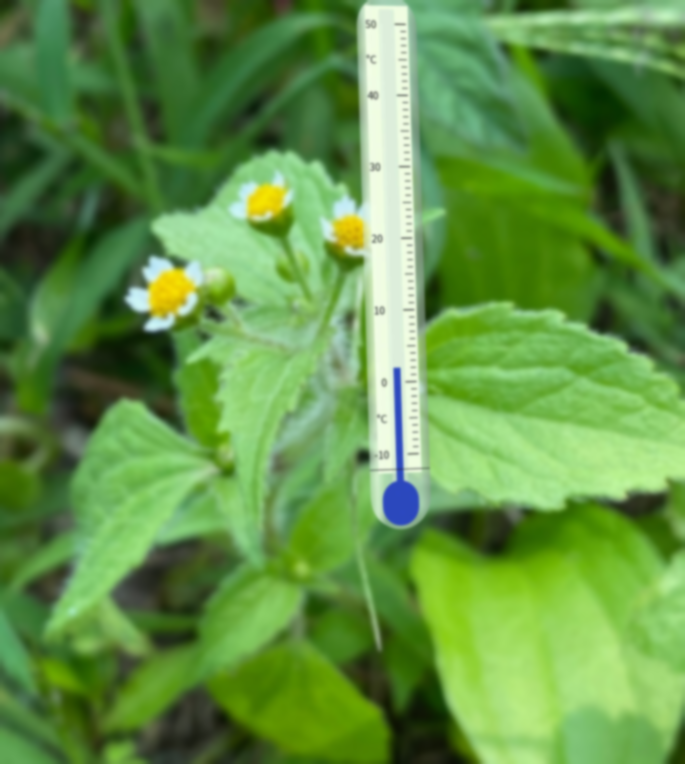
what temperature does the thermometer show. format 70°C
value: 2°C
